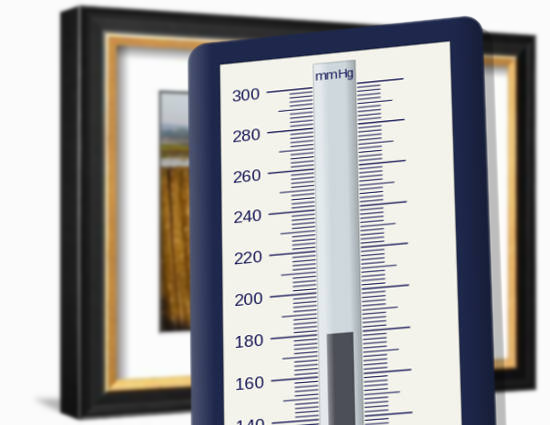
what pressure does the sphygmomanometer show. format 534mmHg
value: 180mmHg
